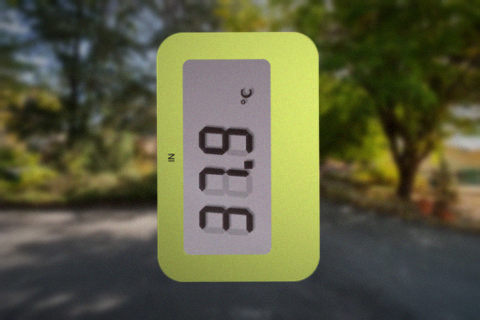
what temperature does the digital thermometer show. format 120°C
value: 37.9°C
